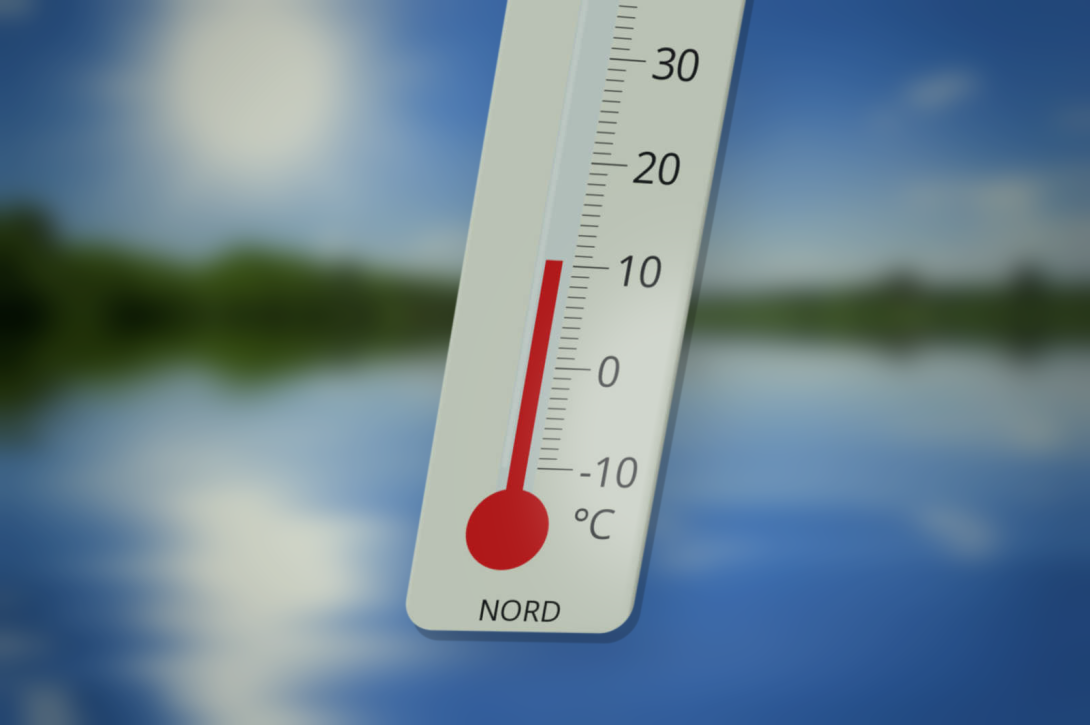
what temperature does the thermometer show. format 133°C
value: 10.5°C
